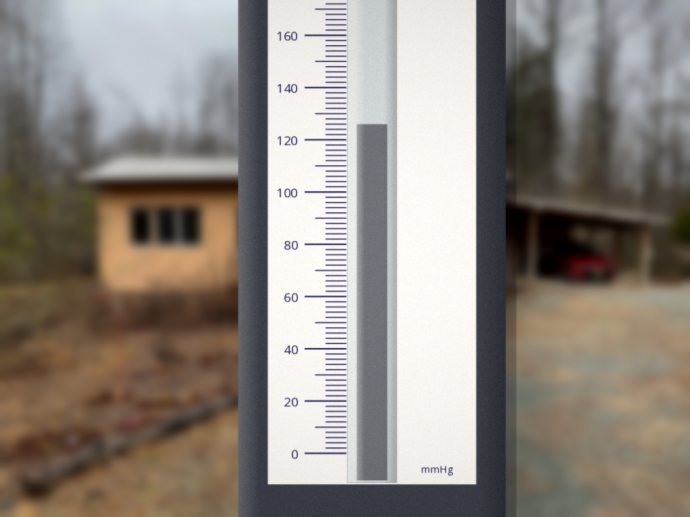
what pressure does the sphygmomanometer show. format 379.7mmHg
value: 126mmHg
